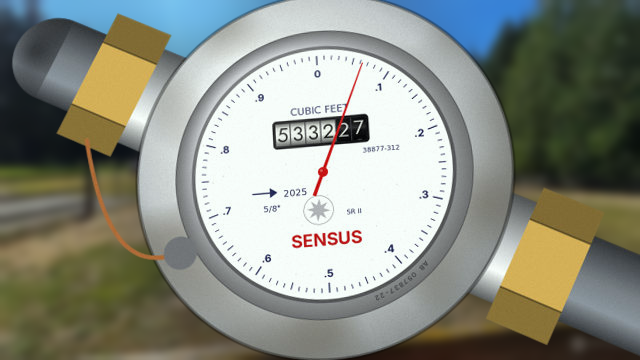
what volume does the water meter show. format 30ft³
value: 533227.06ft³
